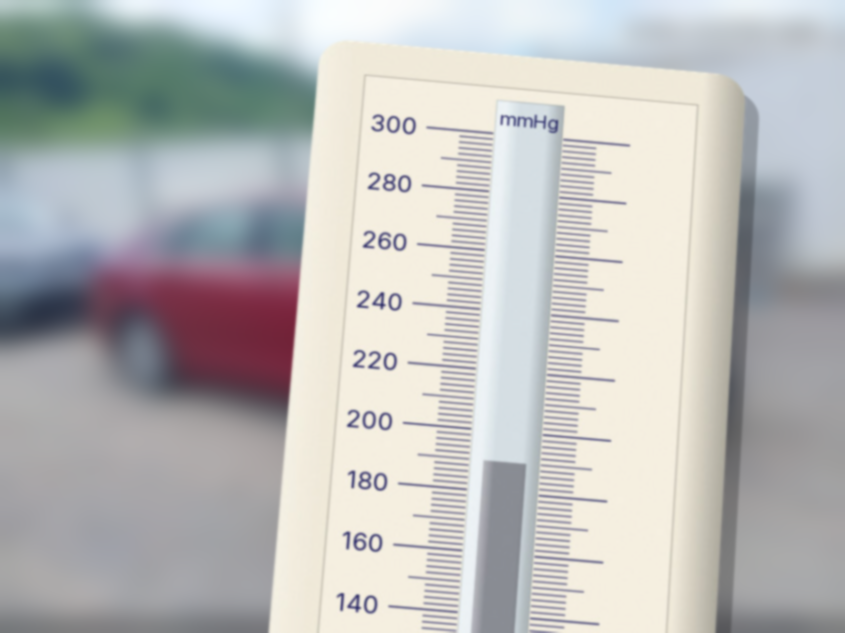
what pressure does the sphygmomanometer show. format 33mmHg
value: 190mmHg
